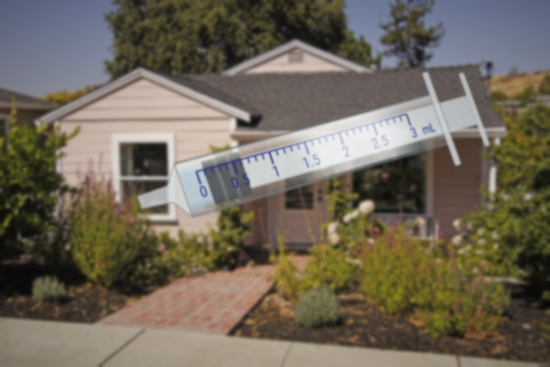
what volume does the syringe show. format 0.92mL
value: 0.1mL
